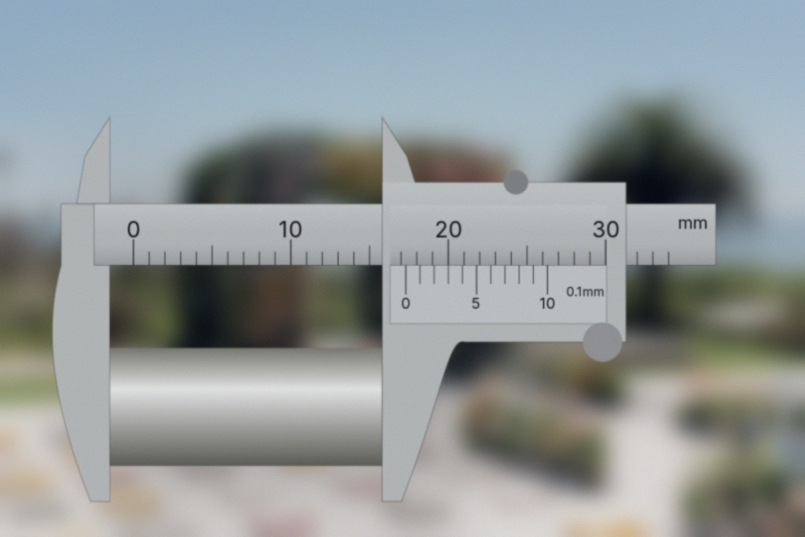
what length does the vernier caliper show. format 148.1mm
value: 17.3mm
